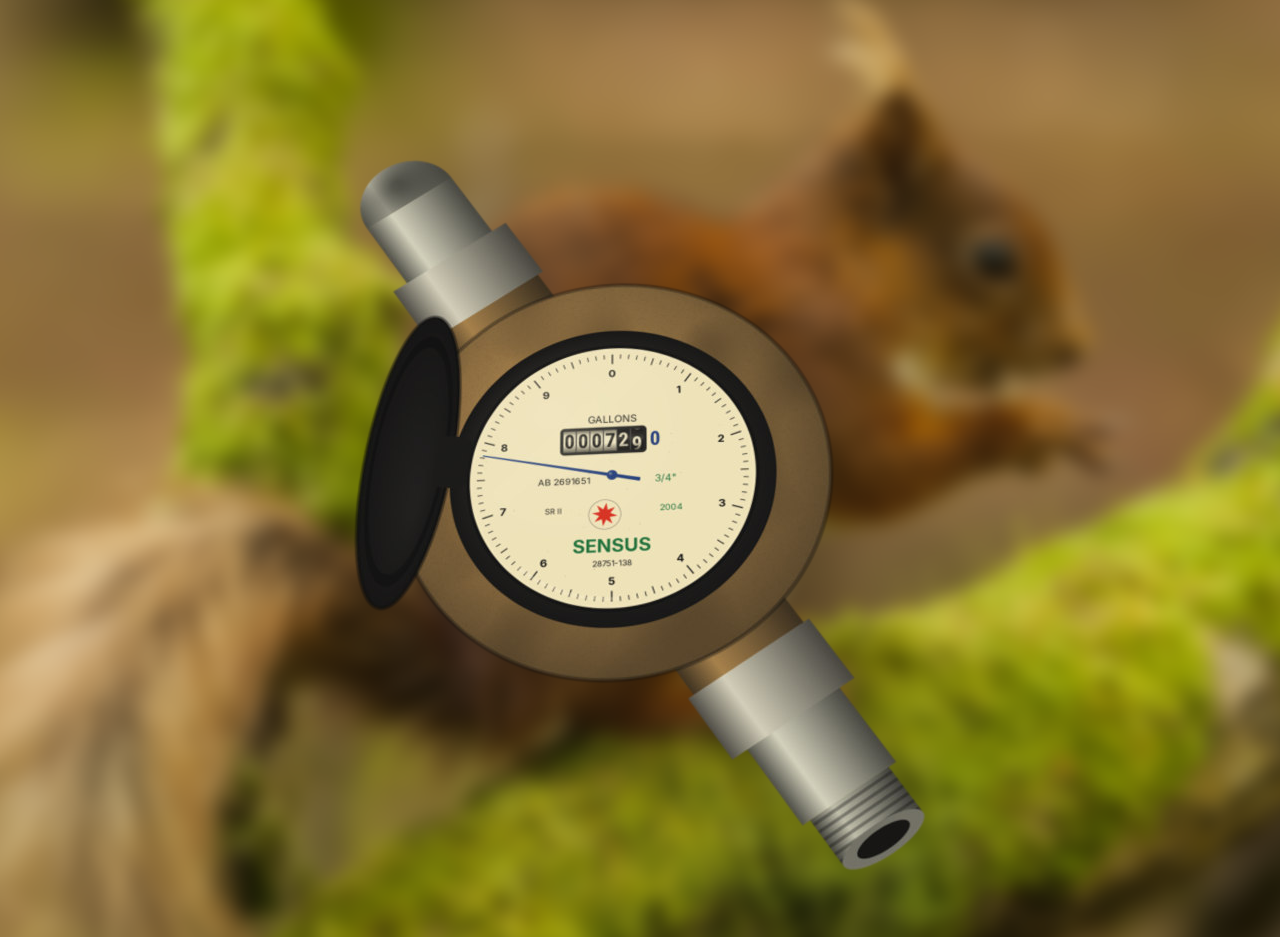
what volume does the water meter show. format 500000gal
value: 7287.8gal
